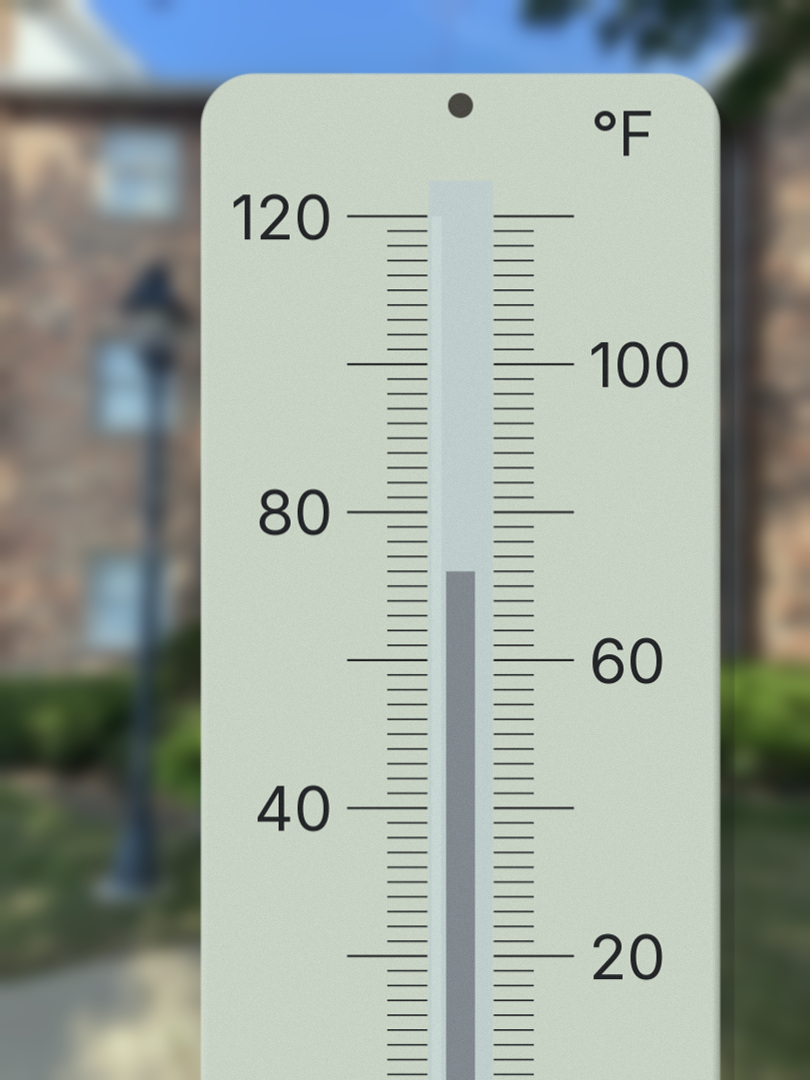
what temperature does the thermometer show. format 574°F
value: 72°F
